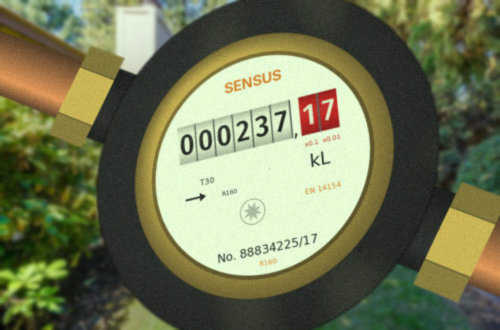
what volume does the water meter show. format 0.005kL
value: 237.17kL
